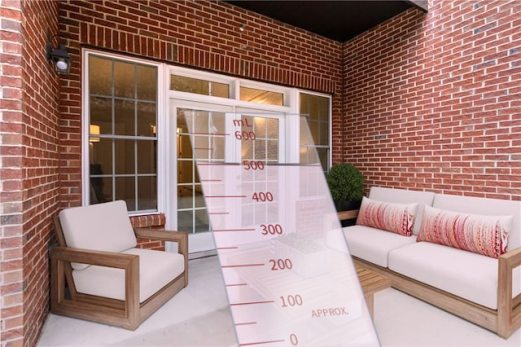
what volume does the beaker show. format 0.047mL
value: 500mL
